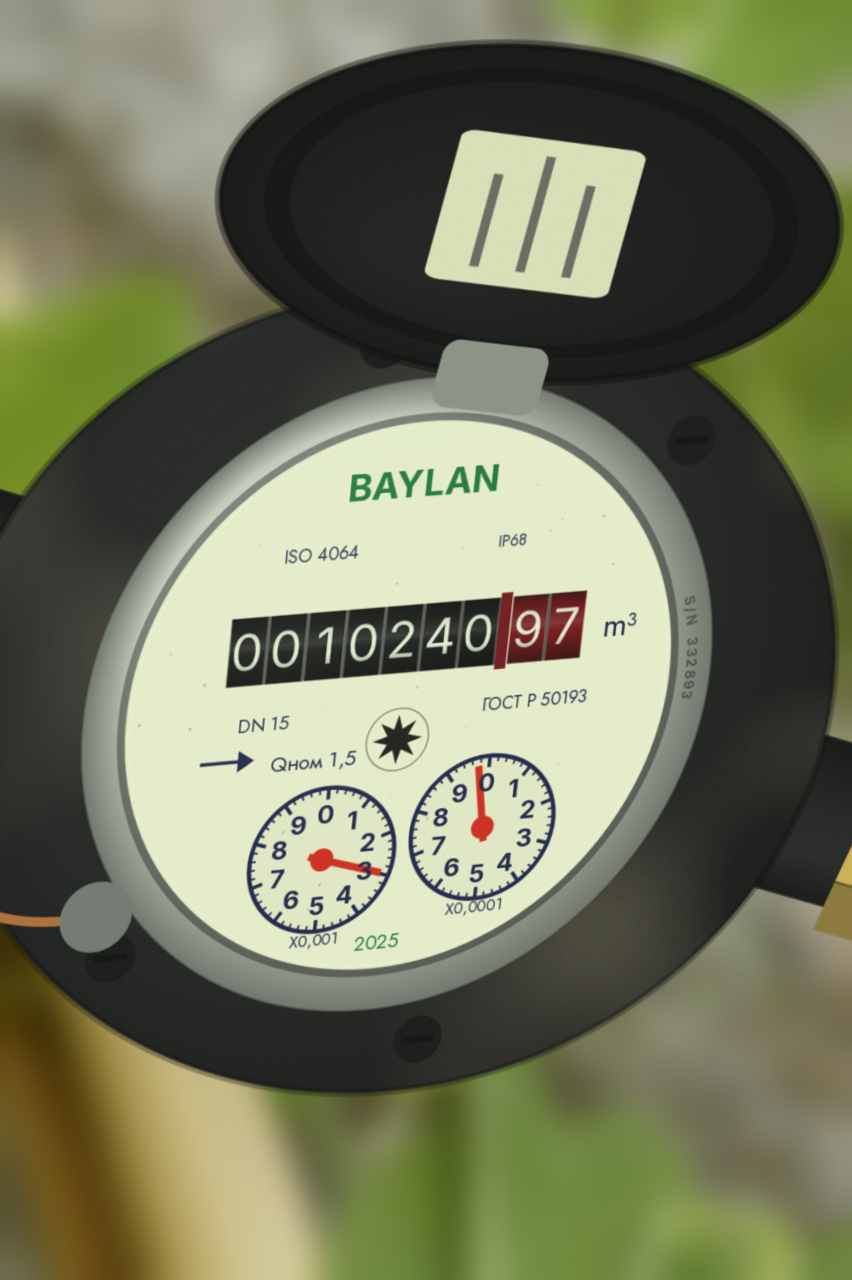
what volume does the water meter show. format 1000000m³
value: 10240.9729m³
